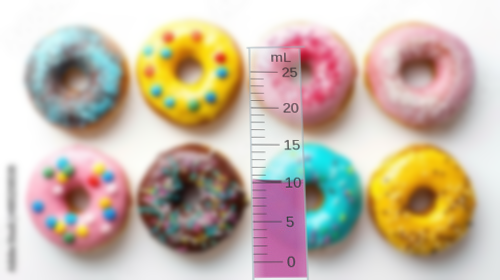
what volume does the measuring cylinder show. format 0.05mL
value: 10mL
